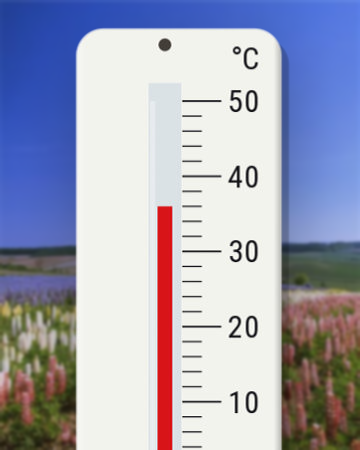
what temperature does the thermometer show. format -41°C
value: 36°C
